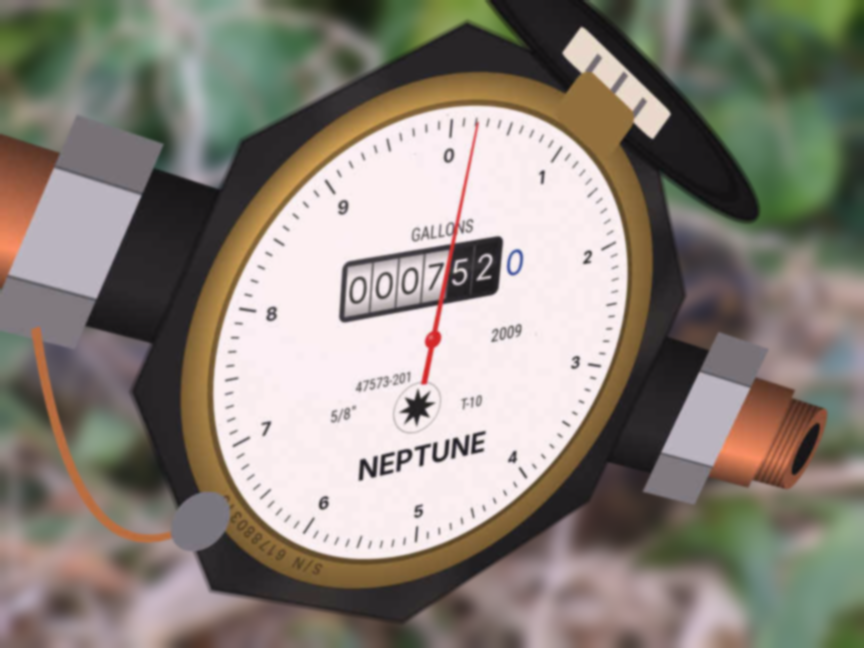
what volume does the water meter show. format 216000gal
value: 7520.2gal
